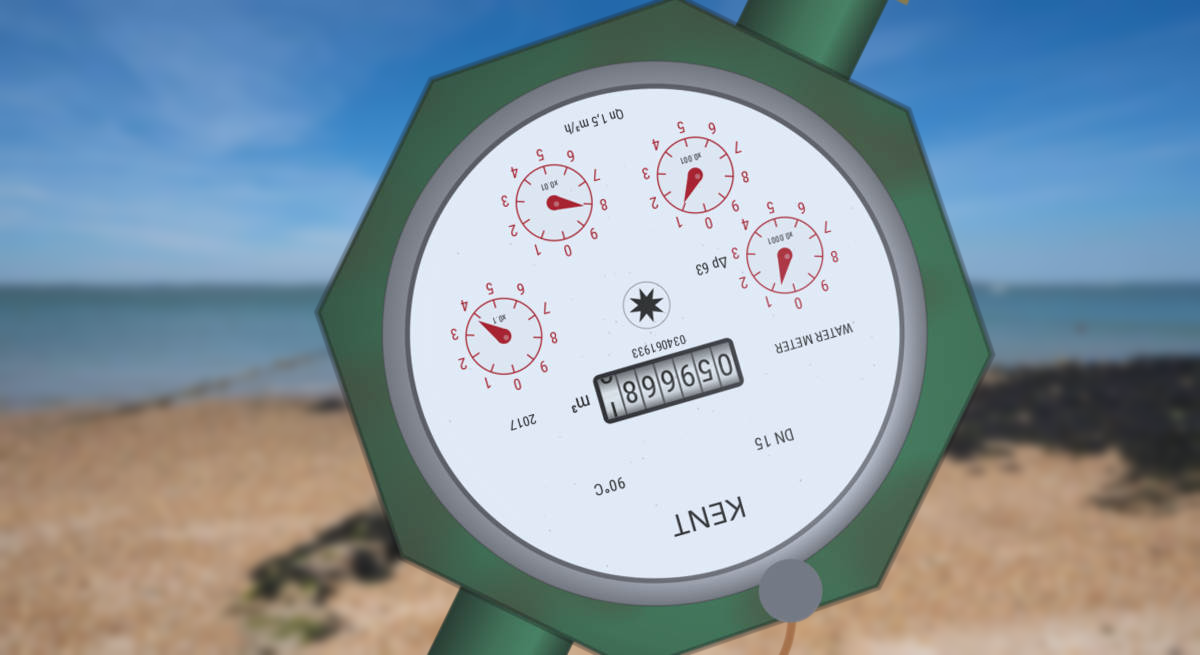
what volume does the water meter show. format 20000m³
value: 596681.3810m³
